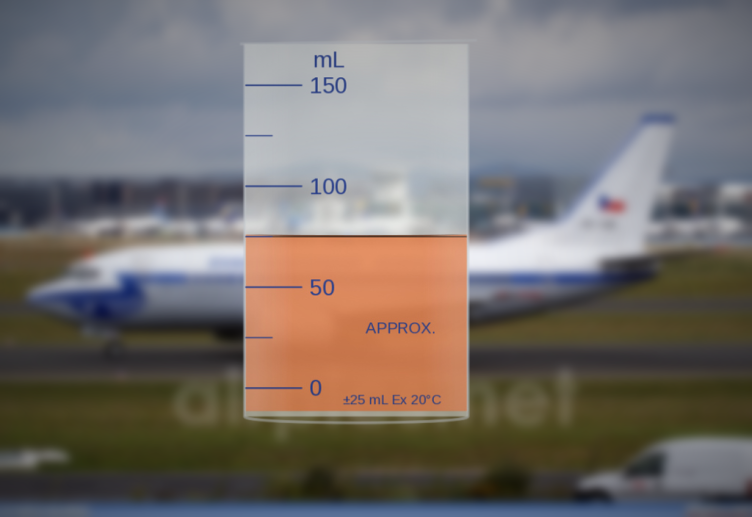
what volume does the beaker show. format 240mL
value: 75mL
